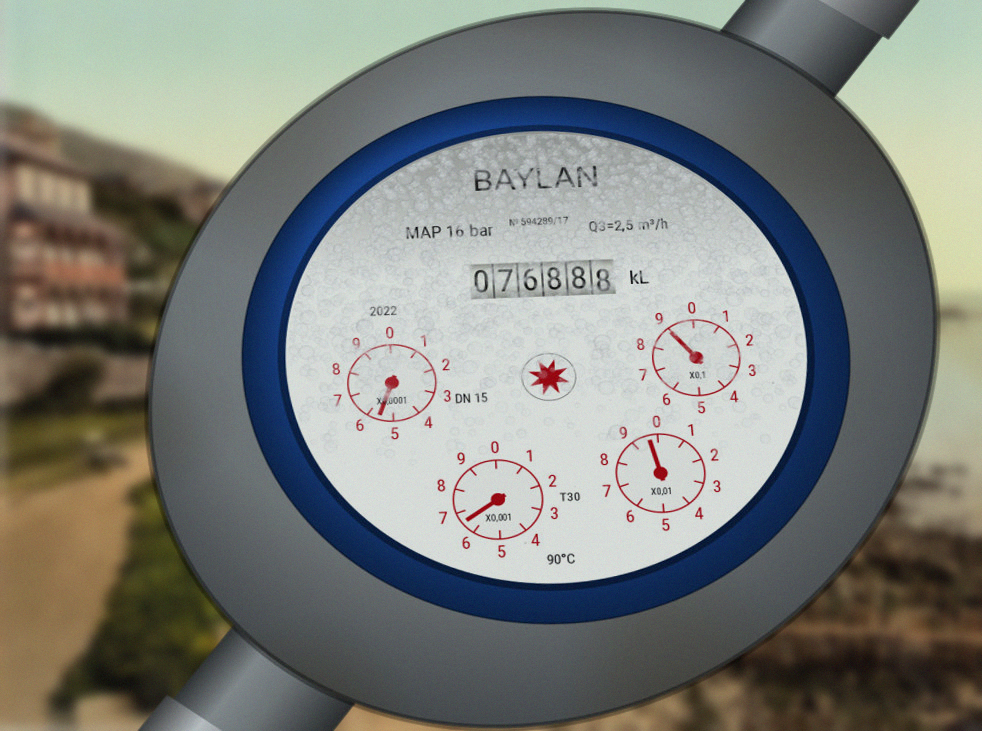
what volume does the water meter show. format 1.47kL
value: 76887.8965kL
